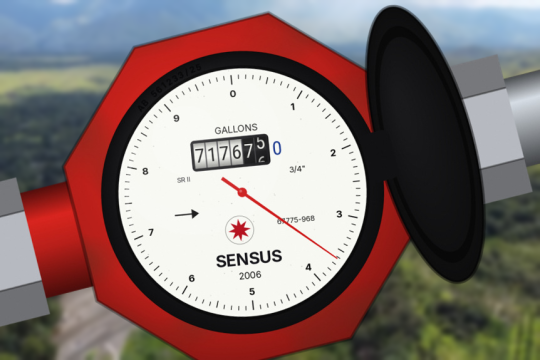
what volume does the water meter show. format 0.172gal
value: 7176753.6gal
